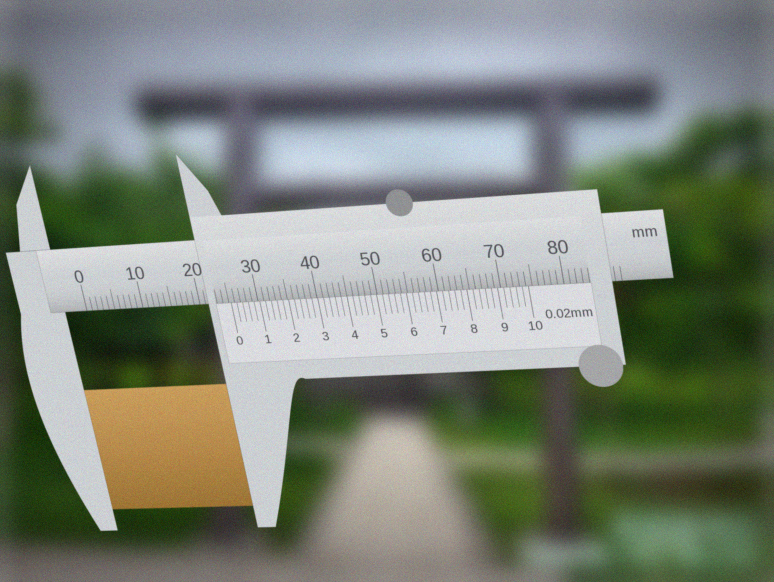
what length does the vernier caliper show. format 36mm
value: 25.4mm
